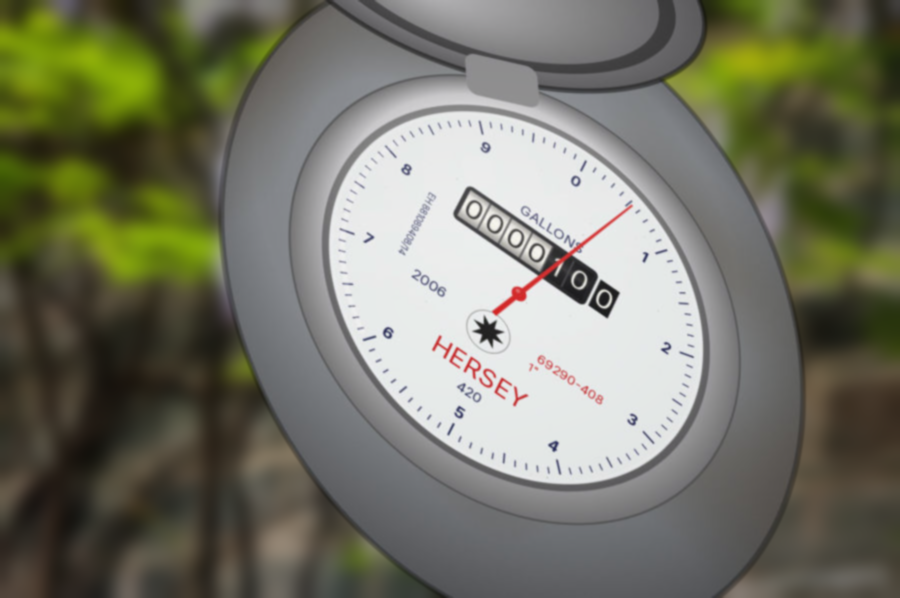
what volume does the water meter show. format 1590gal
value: 100.5gal
